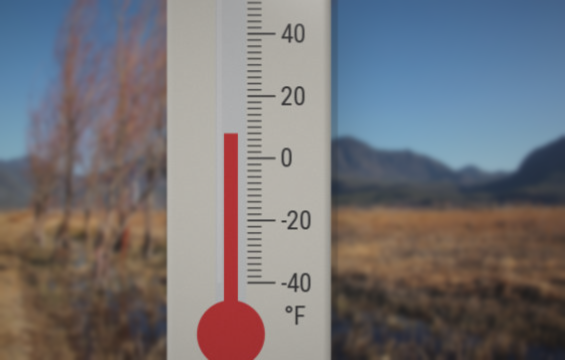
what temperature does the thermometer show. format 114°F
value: 8°F
